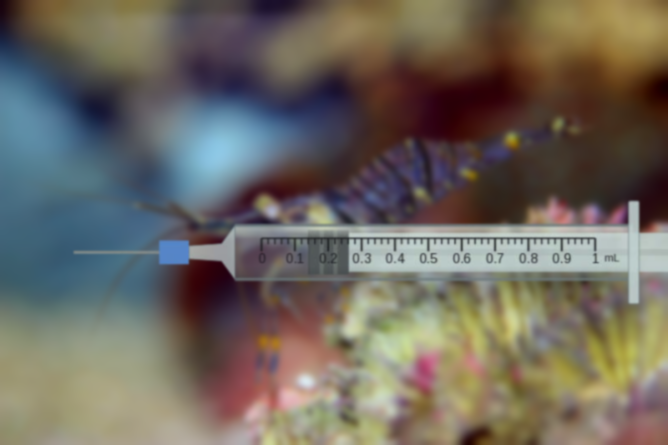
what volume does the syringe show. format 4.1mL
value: 0.14mL
